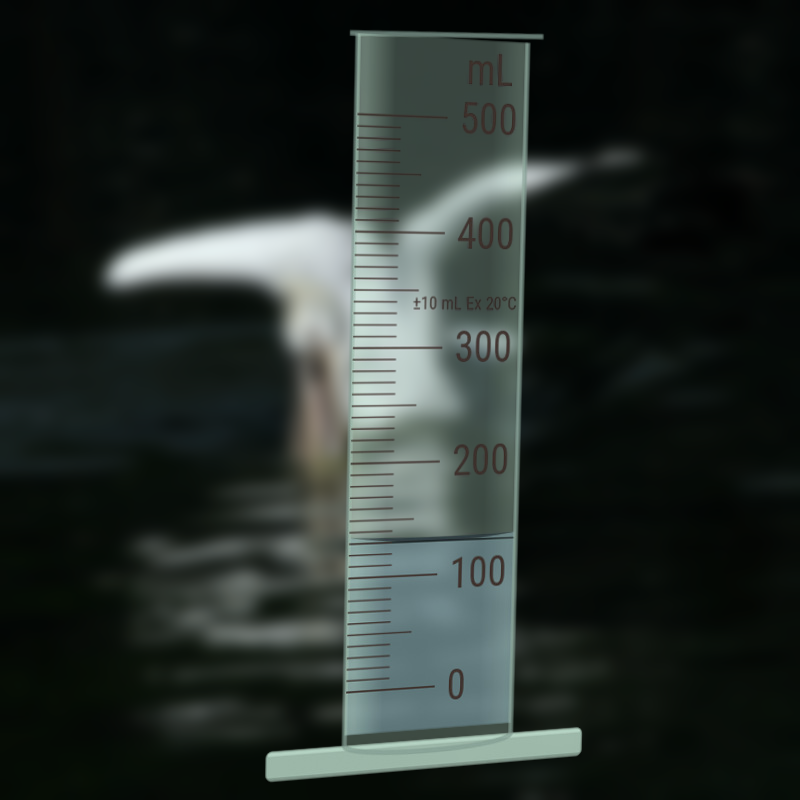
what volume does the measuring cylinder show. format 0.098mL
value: 130mL
